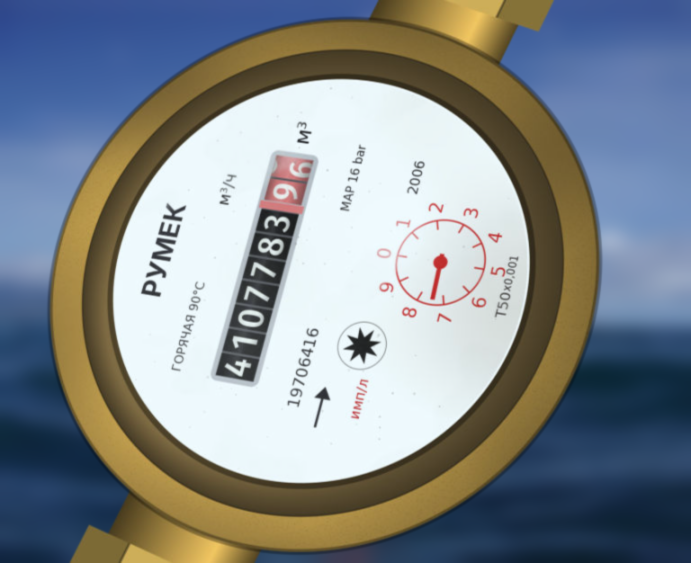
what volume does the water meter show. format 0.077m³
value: 4107783.957m³
